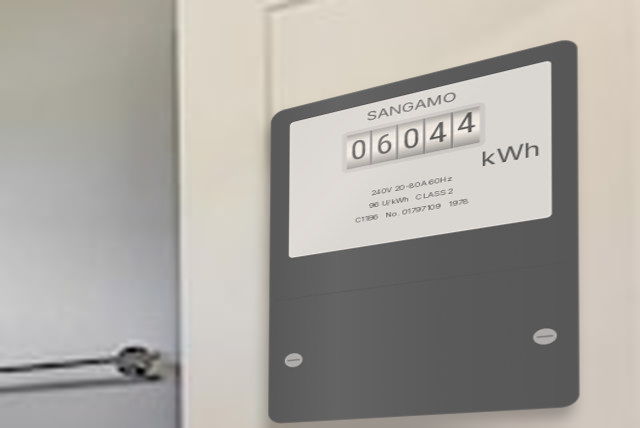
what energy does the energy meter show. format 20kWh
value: 6044kWh
